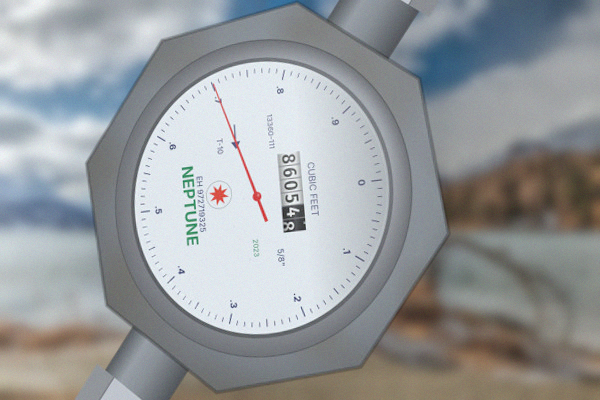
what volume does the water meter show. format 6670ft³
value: 860547.70ft³
